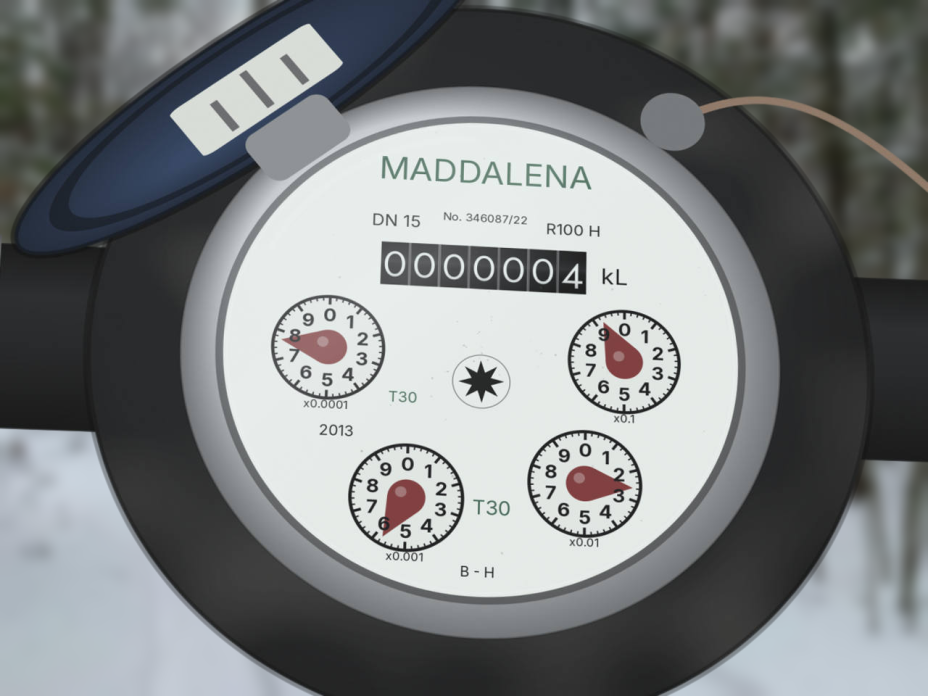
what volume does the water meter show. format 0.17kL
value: 3.9257kL
